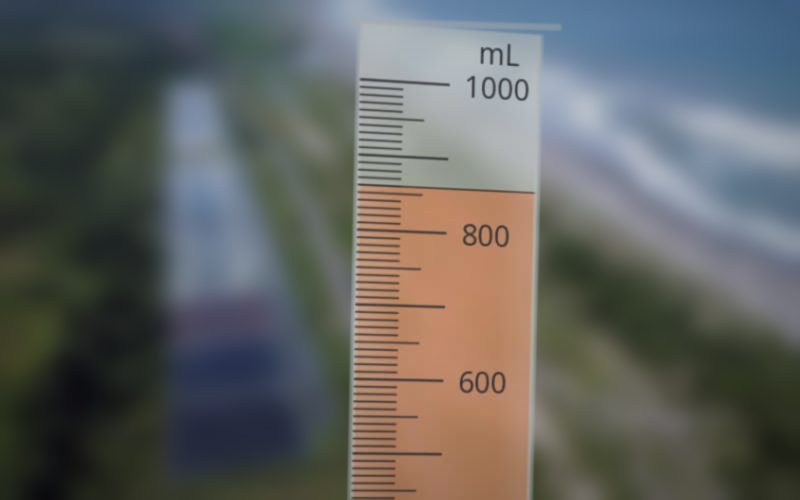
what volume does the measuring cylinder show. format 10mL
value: 860mL
